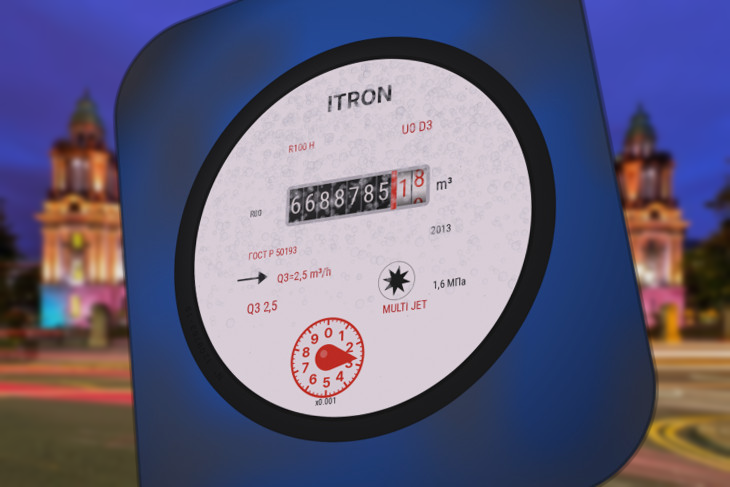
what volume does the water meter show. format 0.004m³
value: 6688785.182m³
